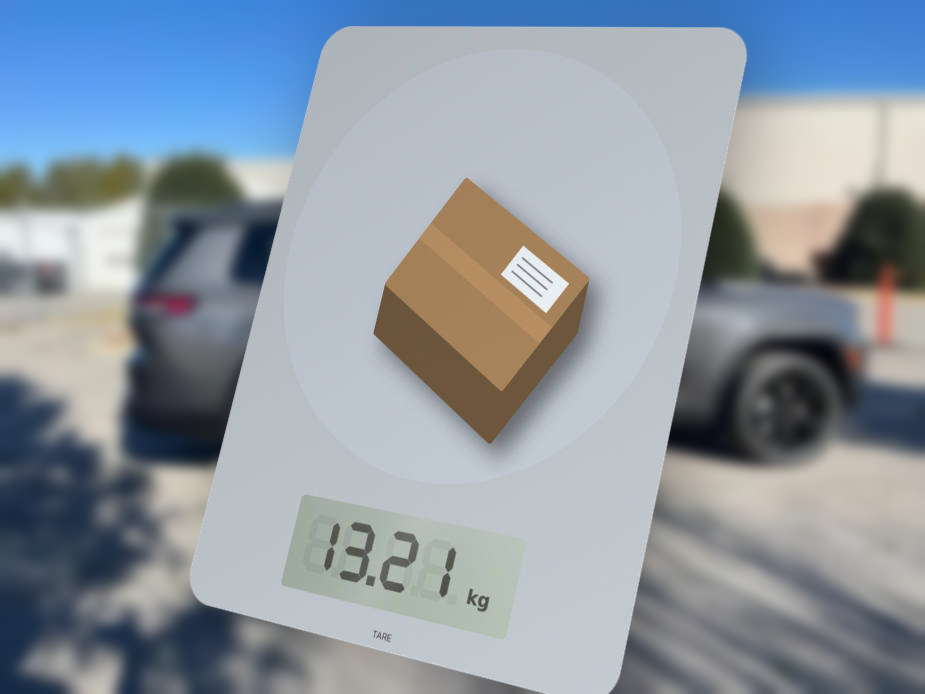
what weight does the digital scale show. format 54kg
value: 13.21kg
